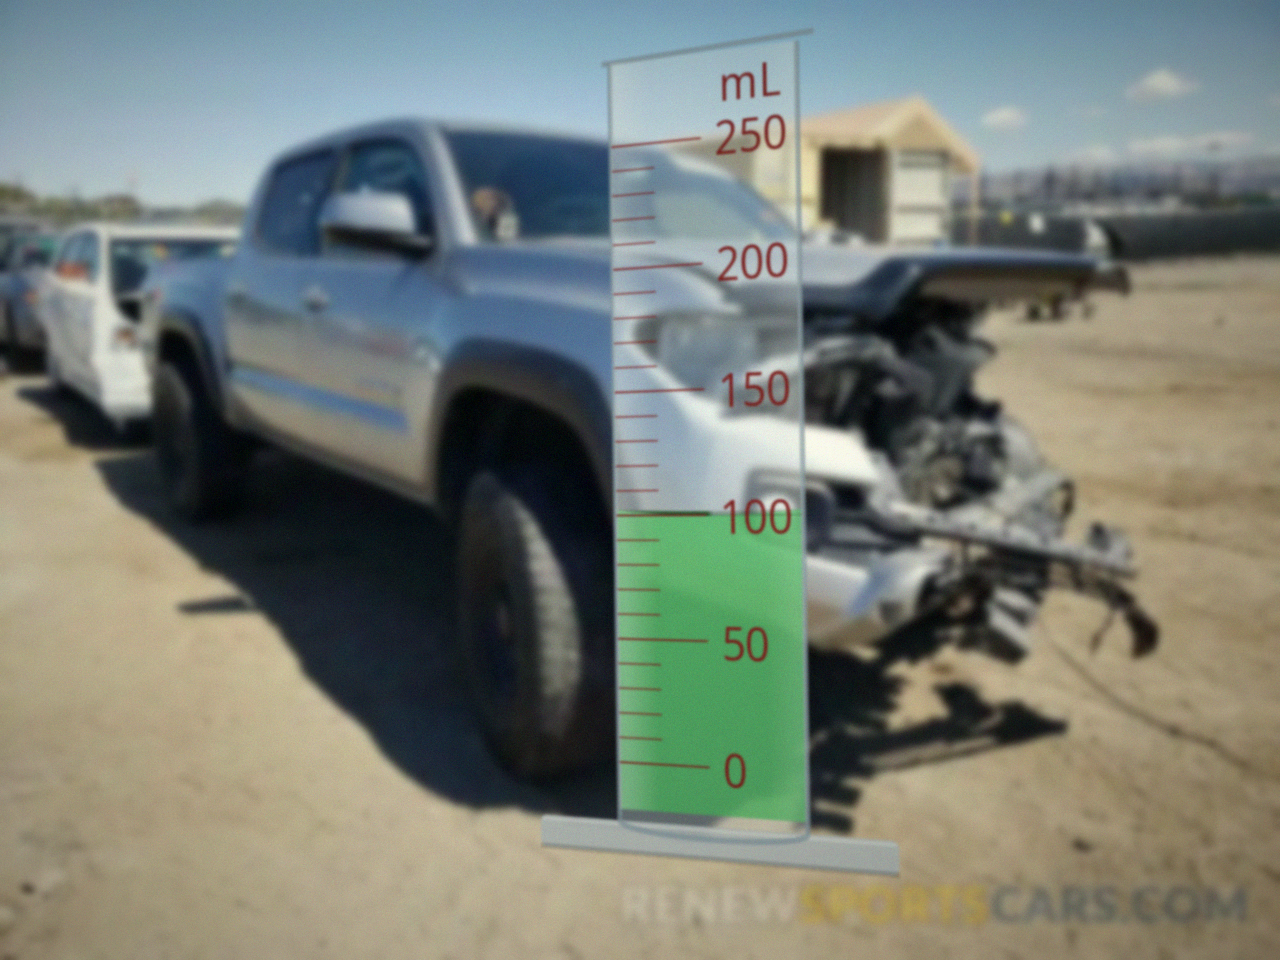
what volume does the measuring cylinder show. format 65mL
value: 100mL
